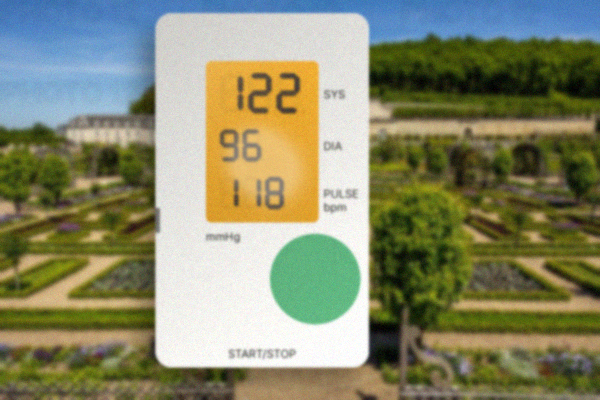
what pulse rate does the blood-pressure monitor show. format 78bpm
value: 118bpm
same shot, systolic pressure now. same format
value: 122mmHg
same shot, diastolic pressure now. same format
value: 96mmHg
